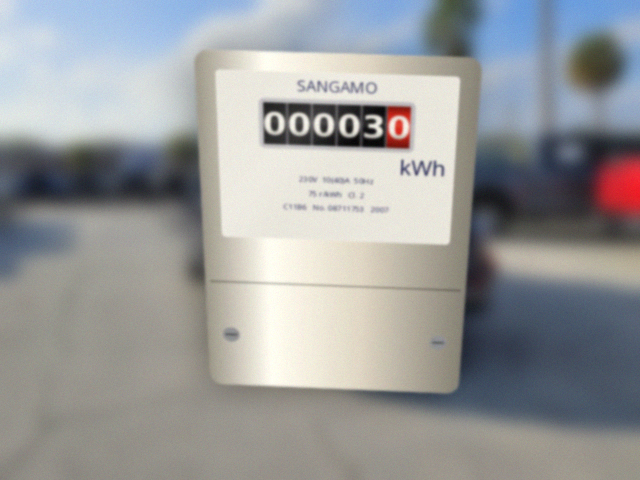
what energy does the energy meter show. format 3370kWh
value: 3.0kWh
